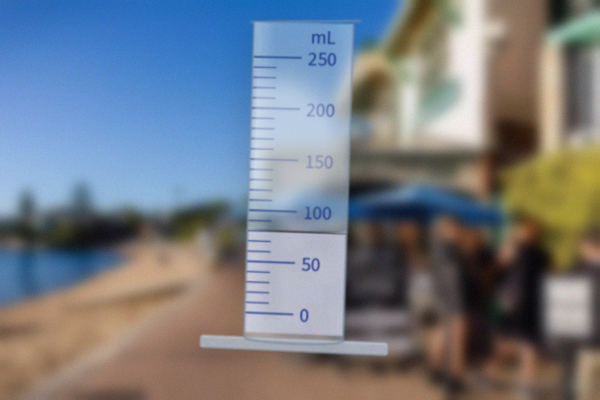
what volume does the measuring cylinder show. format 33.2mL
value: 80mL
